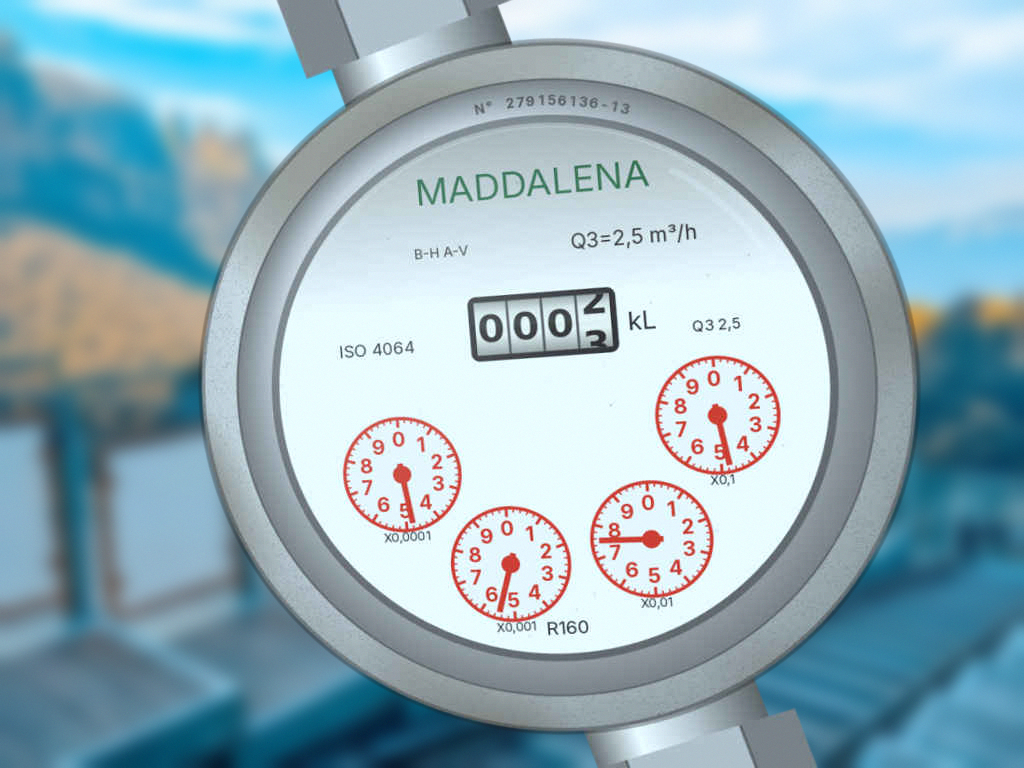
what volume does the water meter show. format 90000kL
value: 2.4754kL
